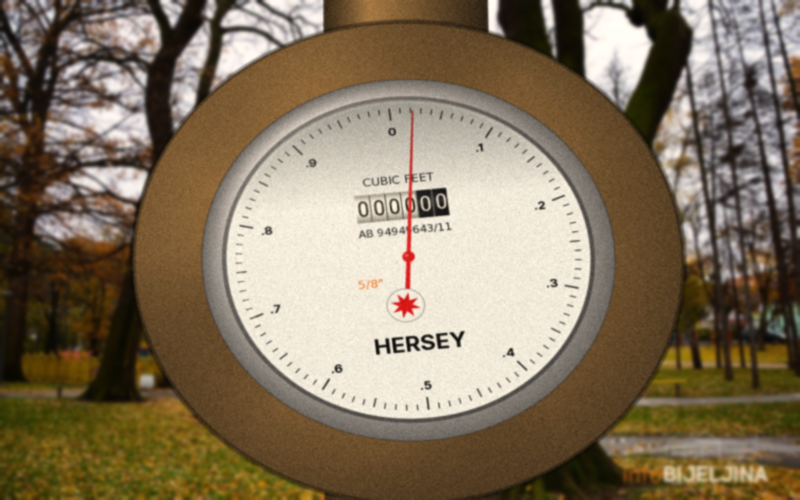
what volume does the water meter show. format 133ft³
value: 0.02ft³
